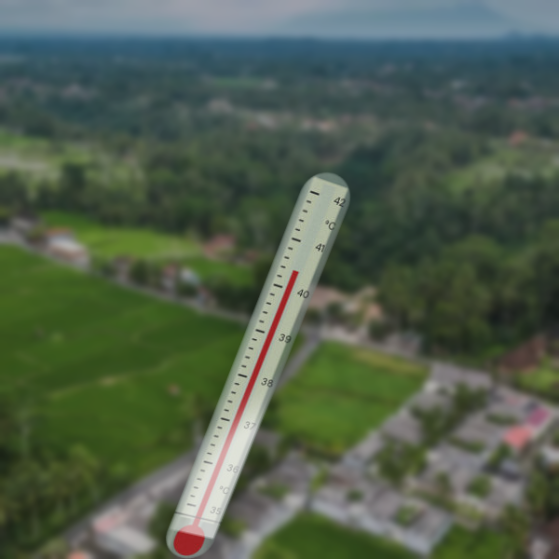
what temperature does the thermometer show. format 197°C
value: 40.4°C
